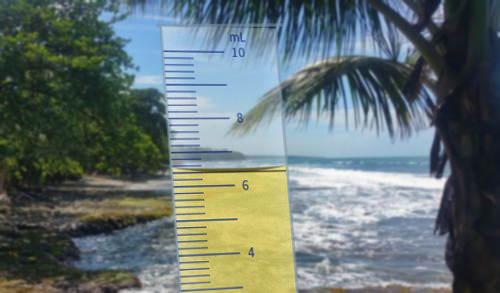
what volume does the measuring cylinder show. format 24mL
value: 6.4mL
